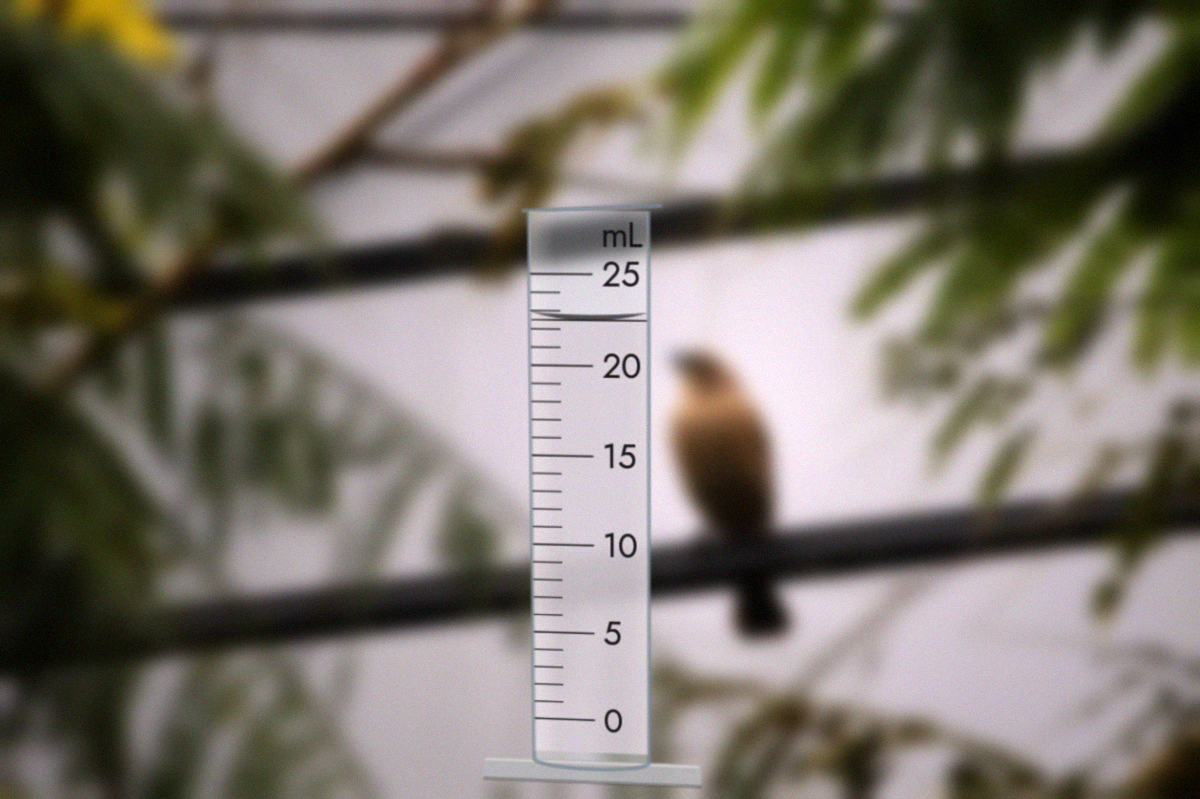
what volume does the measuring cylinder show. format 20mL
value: 22.5mL
